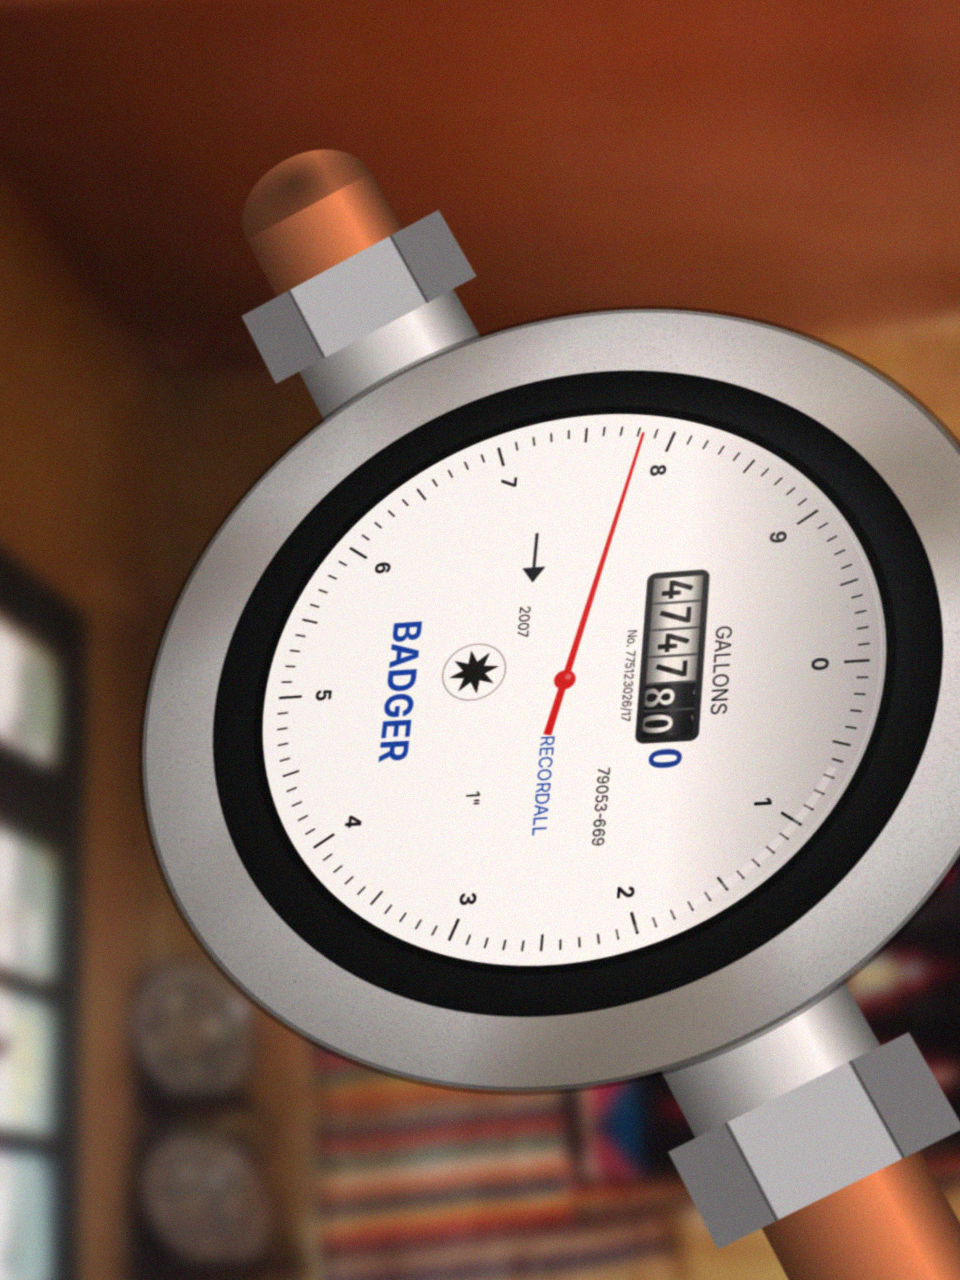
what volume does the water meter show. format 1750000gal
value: 4747797.8gal
